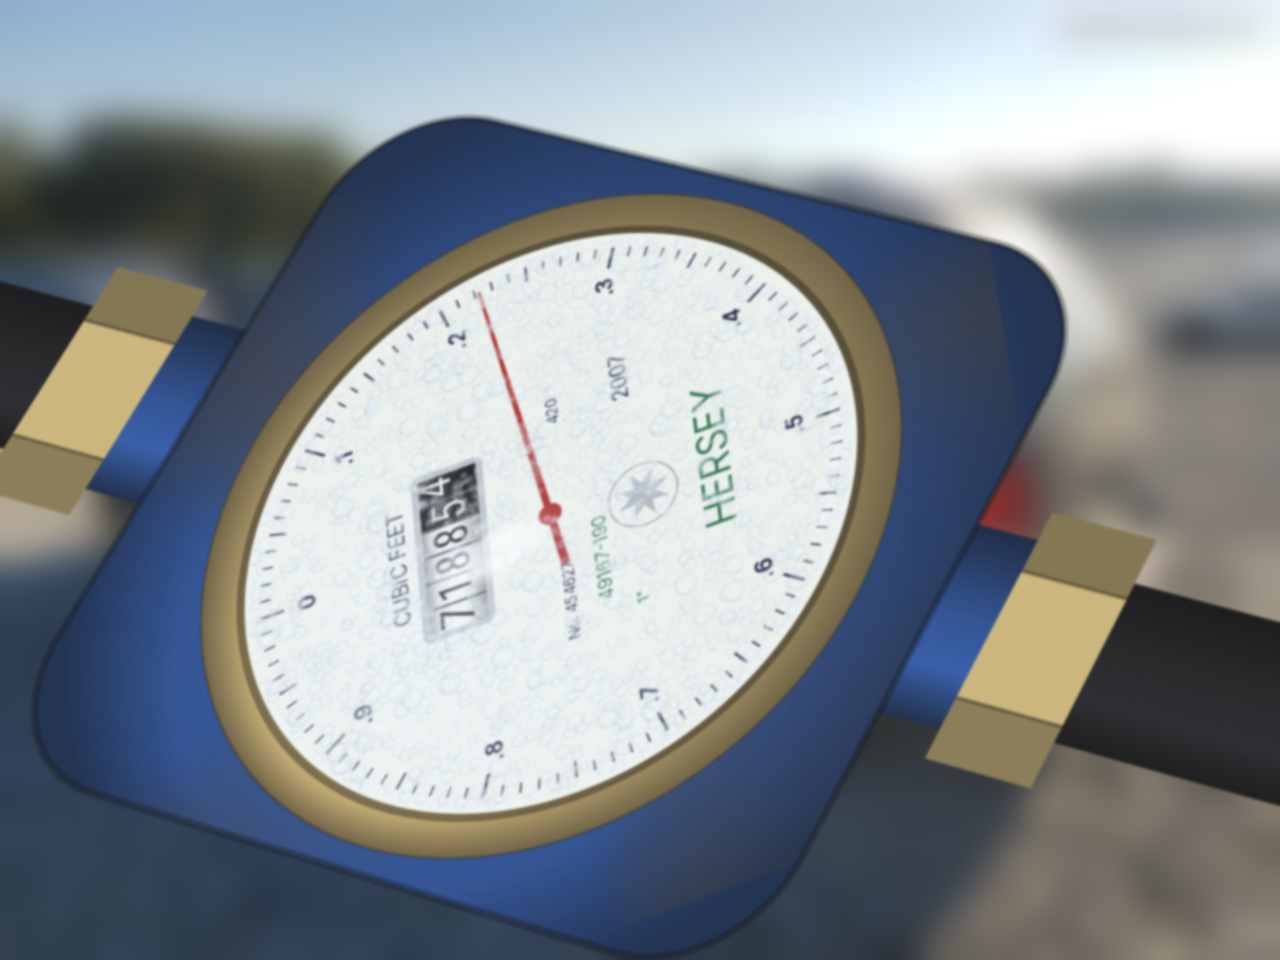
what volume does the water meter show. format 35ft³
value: 718854.22ft³
